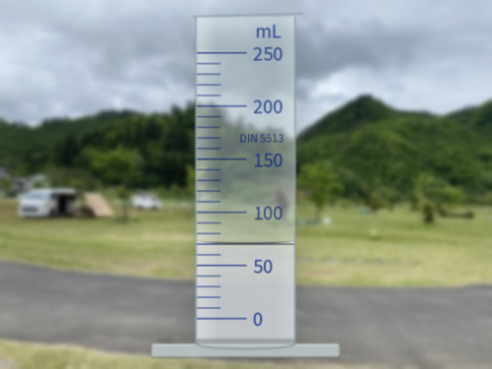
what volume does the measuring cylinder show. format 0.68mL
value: 70mL
